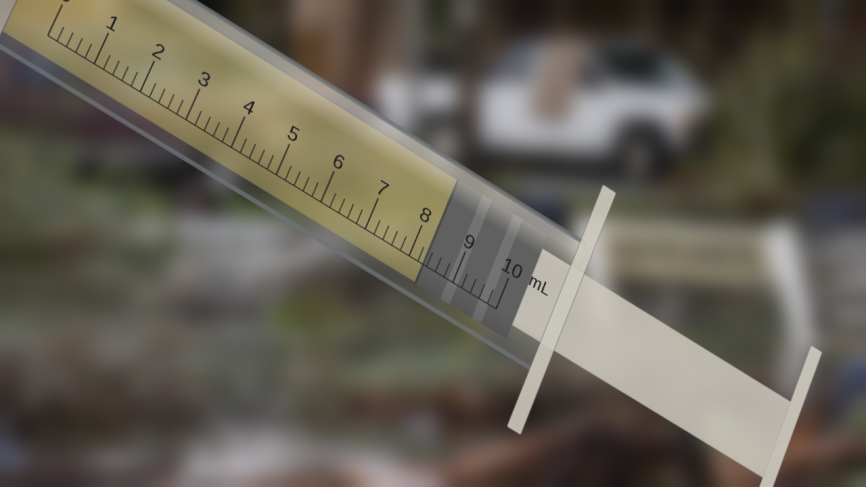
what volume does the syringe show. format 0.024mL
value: 8.3mL
